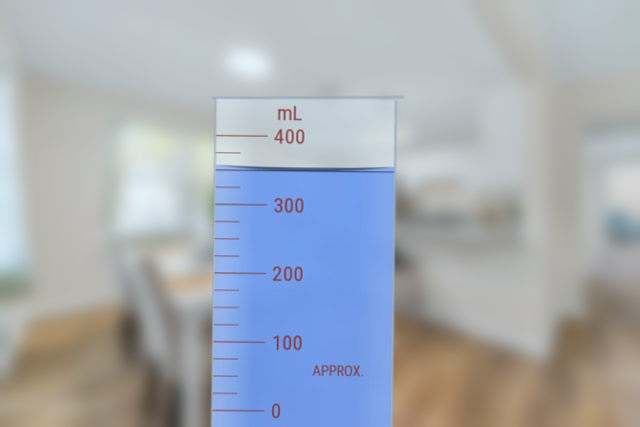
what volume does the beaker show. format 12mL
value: 350mL
